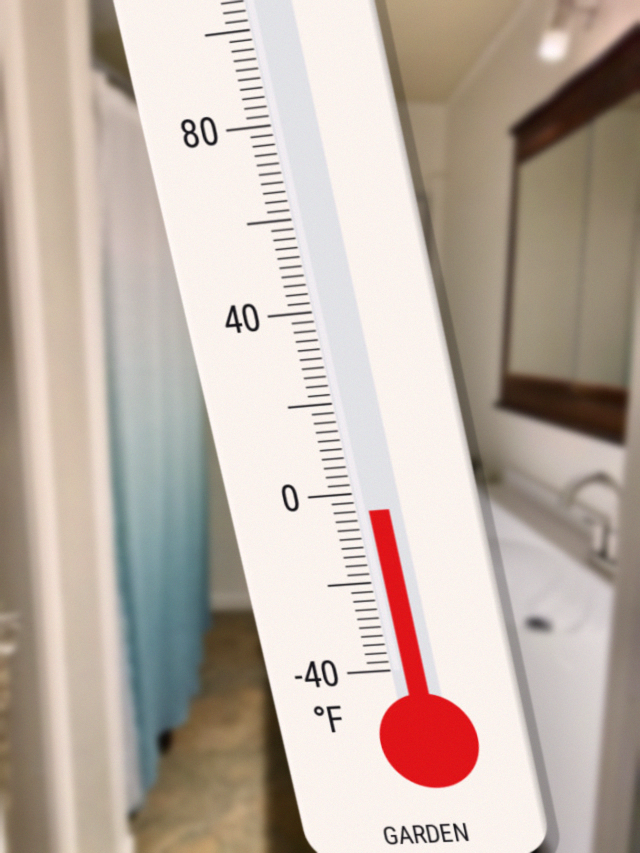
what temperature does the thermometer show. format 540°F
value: -4°F
